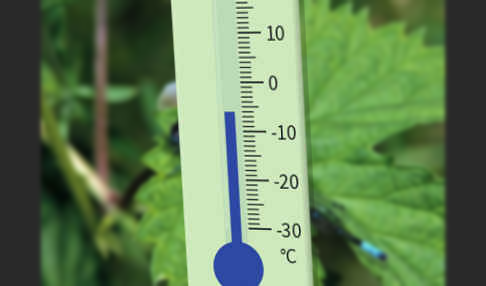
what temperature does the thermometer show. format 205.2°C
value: -6°C
